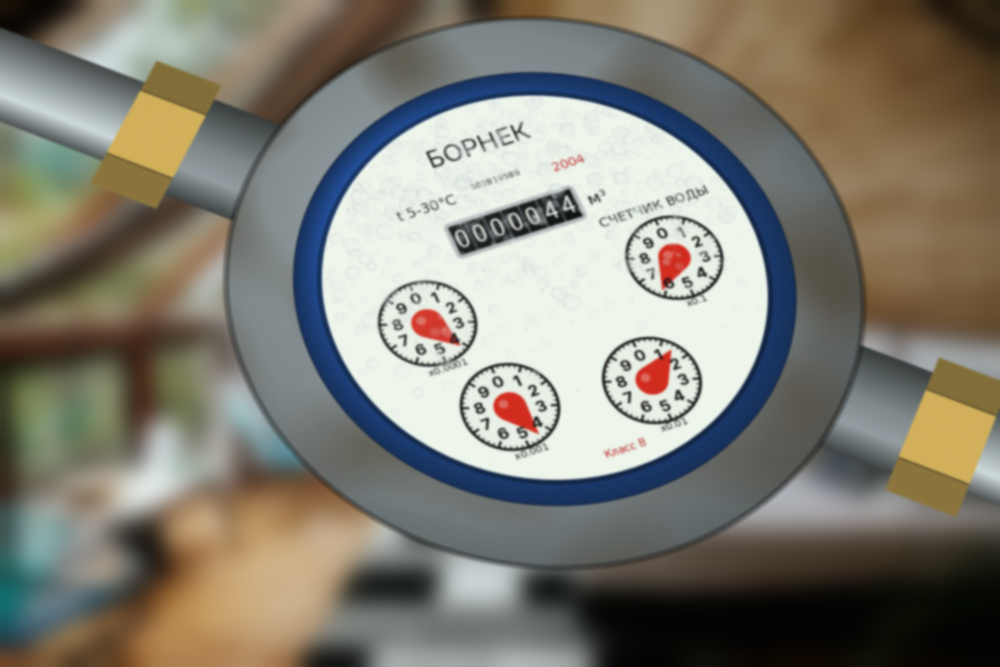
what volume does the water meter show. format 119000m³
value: 44.6144m³
